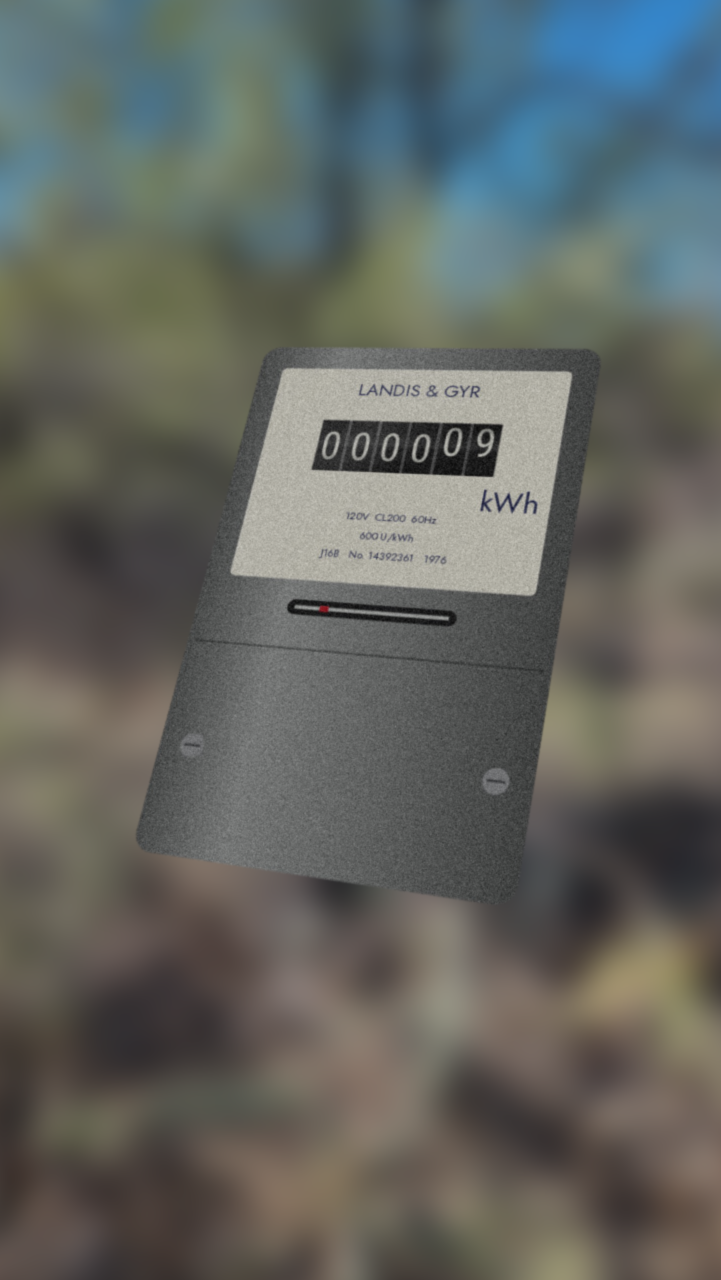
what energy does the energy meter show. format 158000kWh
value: 9kWh
